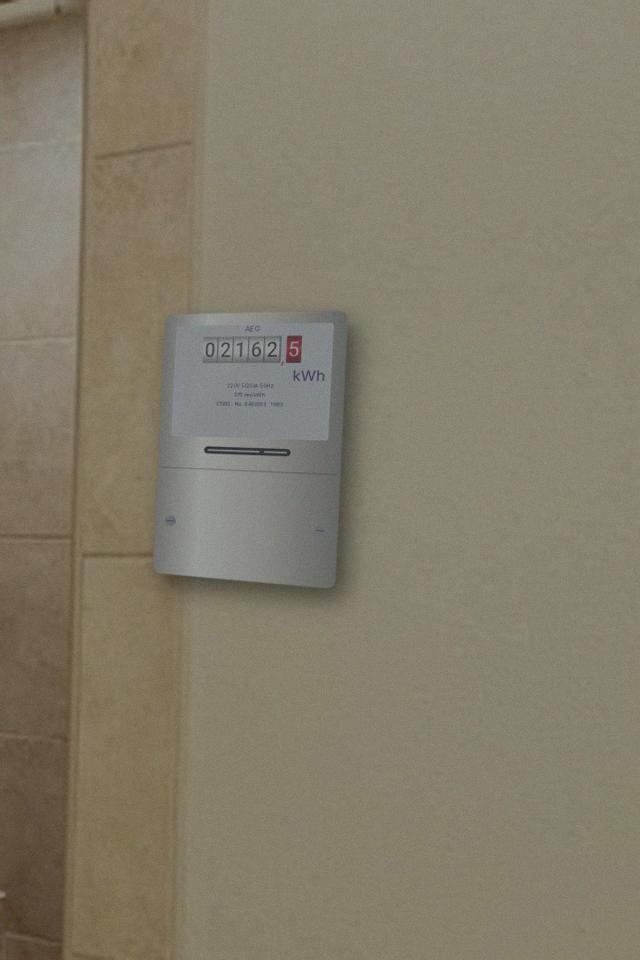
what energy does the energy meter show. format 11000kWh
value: 2162.5kWh
